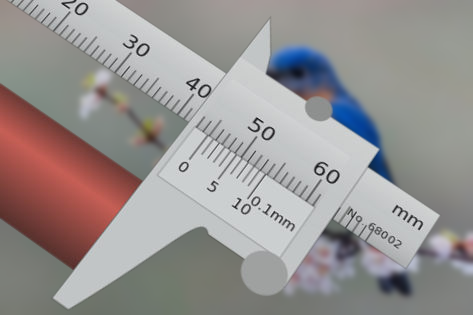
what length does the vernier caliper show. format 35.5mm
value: 44.8mm
